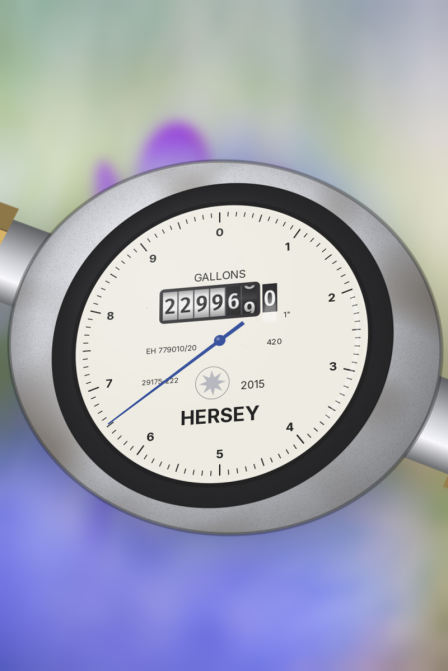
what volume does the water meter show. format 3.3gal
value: 2299686.5gal
